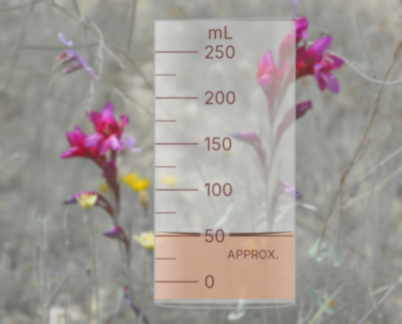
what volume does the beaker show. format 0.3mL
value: 50mL
